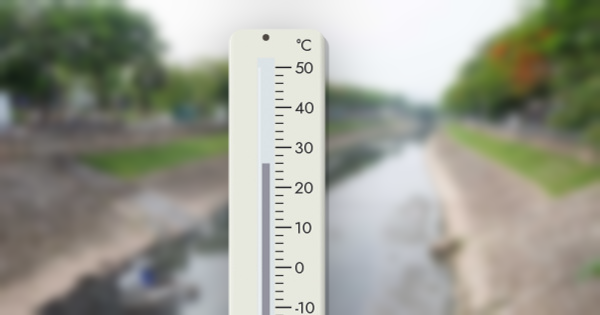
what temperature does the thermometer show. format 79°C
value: 26°C
